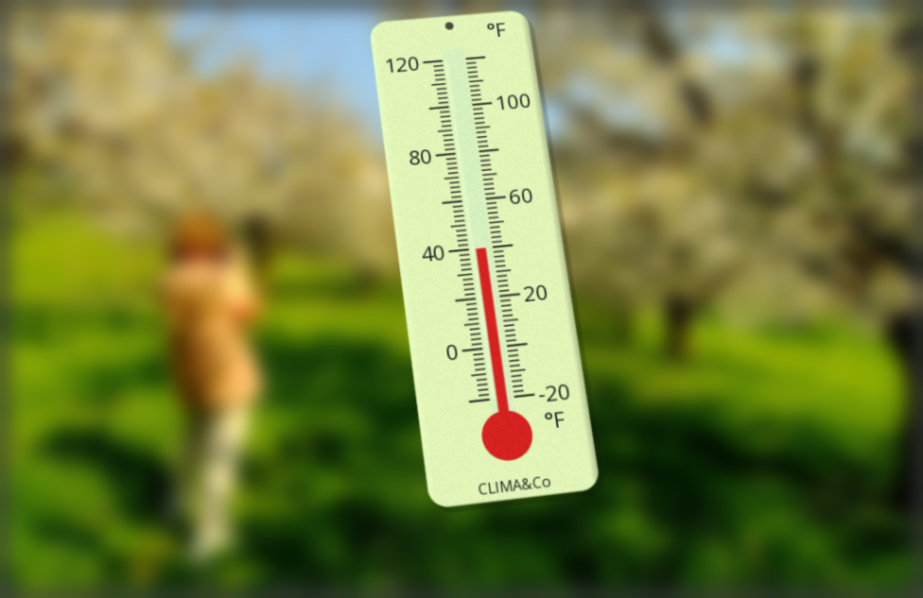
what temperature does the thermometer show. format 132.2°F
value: 40°F
